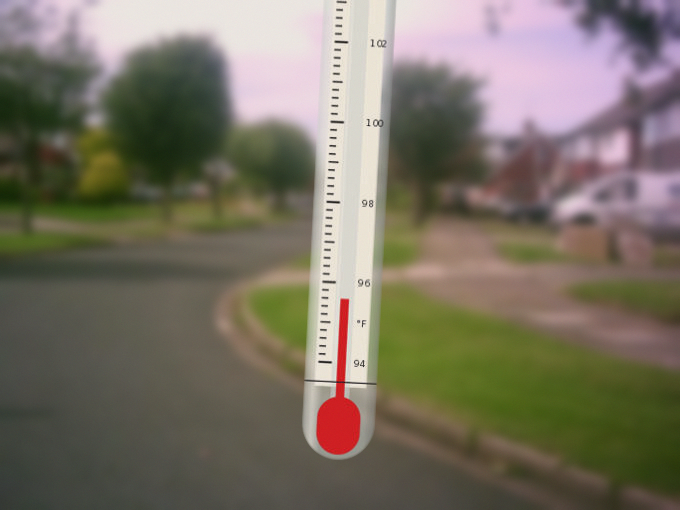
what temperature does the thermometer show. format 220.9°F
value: 95.6°F
